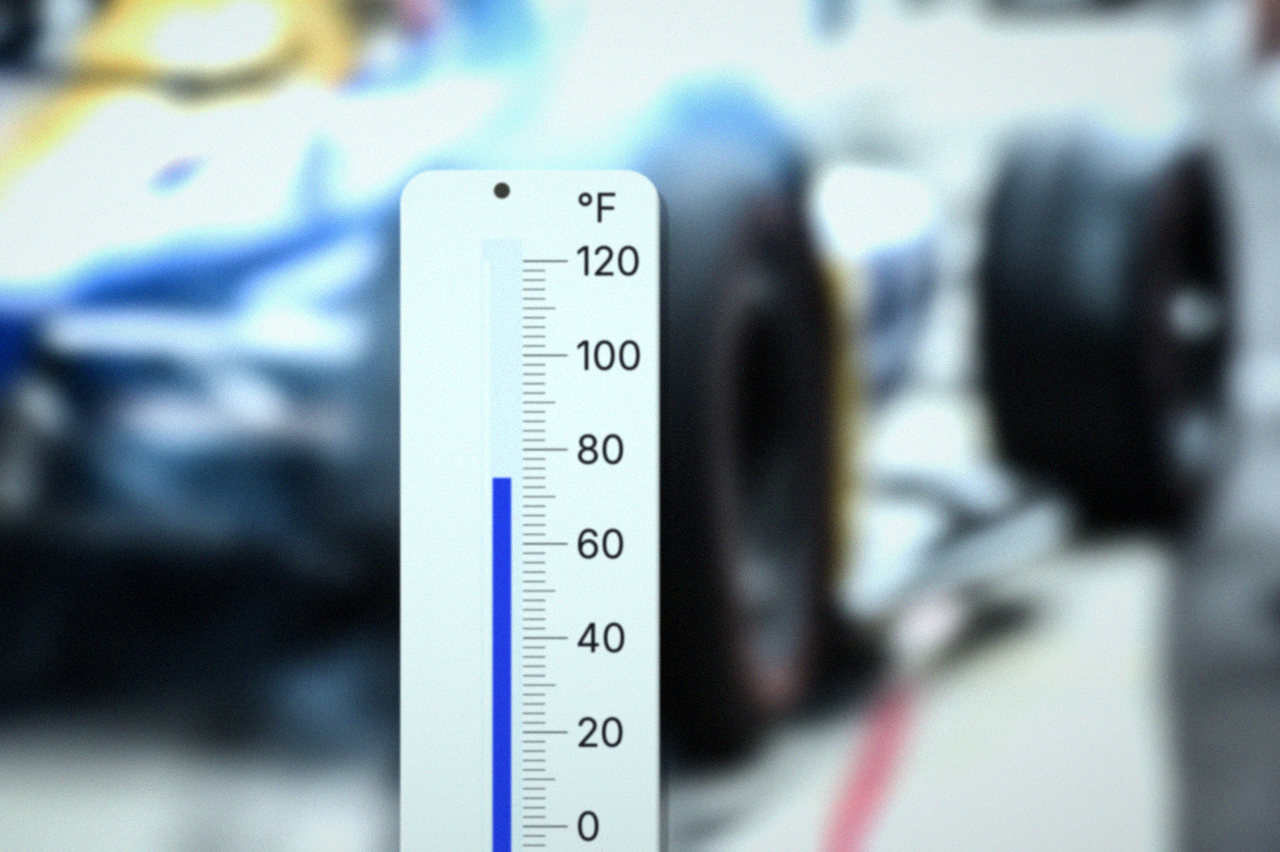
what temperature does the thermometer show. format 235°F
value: 74°F
